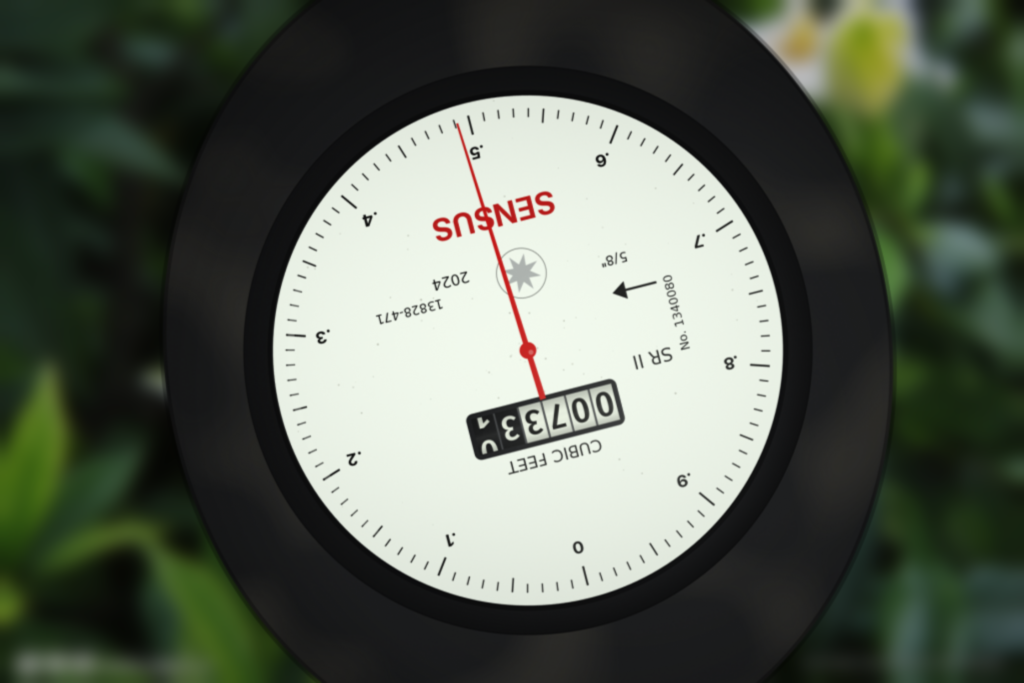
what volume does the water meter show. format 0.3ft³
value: 7330.49ft³
